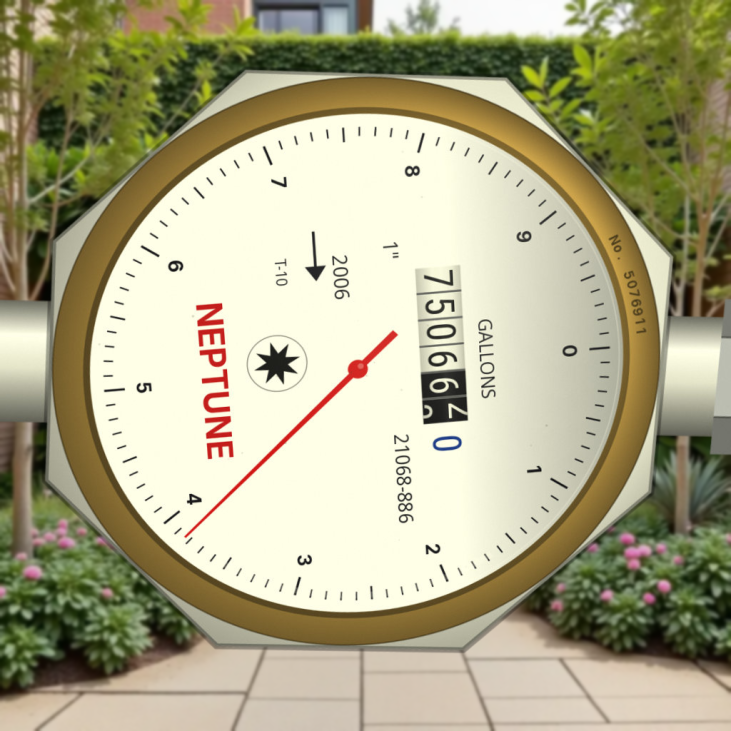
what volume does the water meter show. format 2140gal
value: 7506623.8gal
